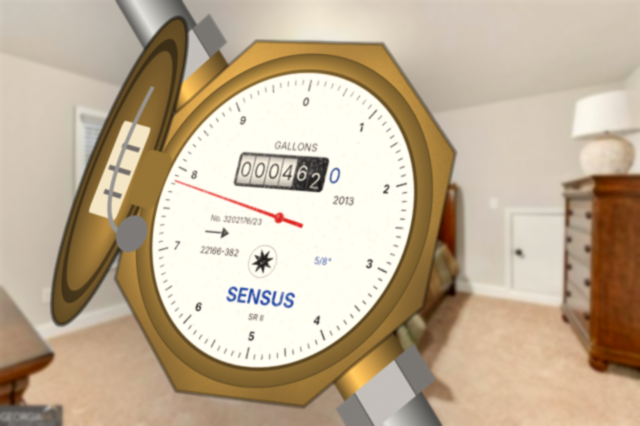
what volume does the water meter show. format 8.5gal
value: 4617.8gal
